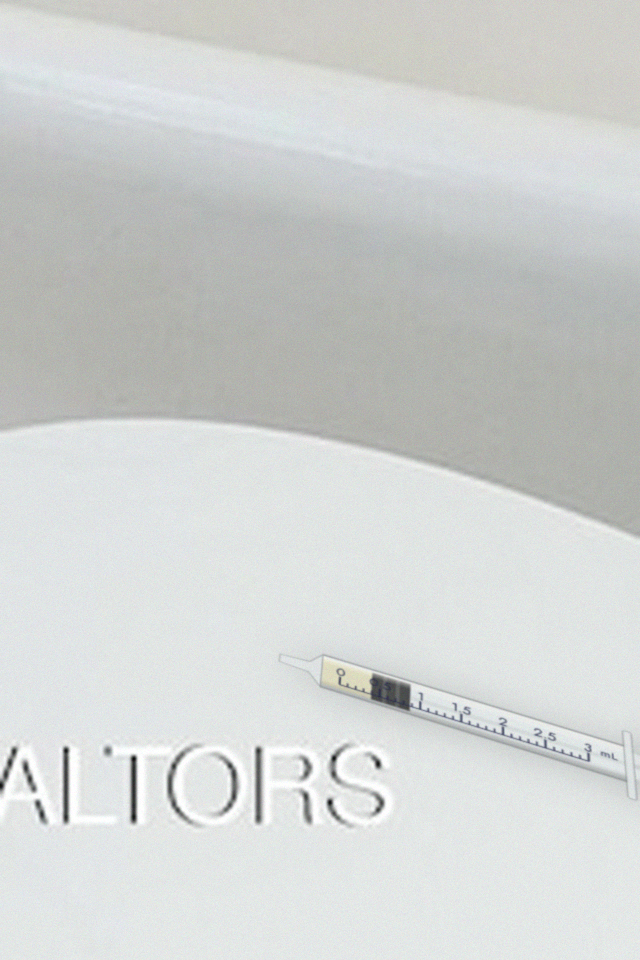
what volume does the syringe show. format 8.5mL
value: 0.4mL
